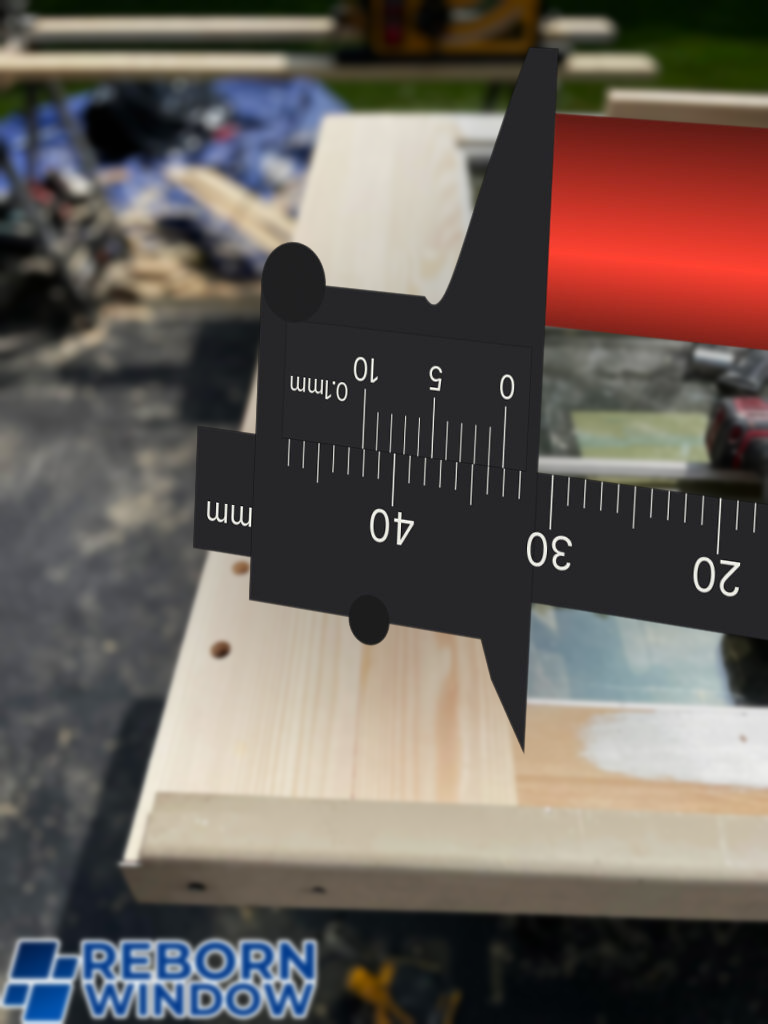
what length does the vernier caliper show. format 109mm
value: 33.1mm
